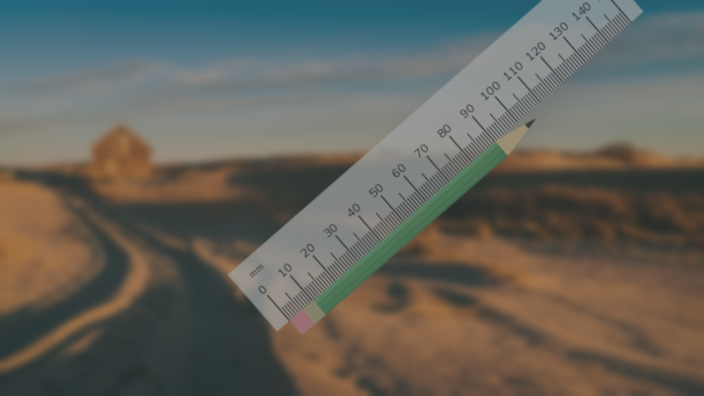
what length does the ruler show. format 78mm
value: 105mm
